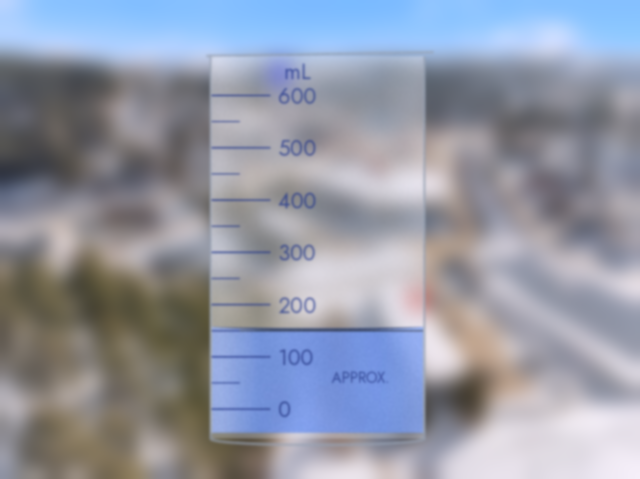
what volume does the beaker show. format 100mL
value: 150mL
